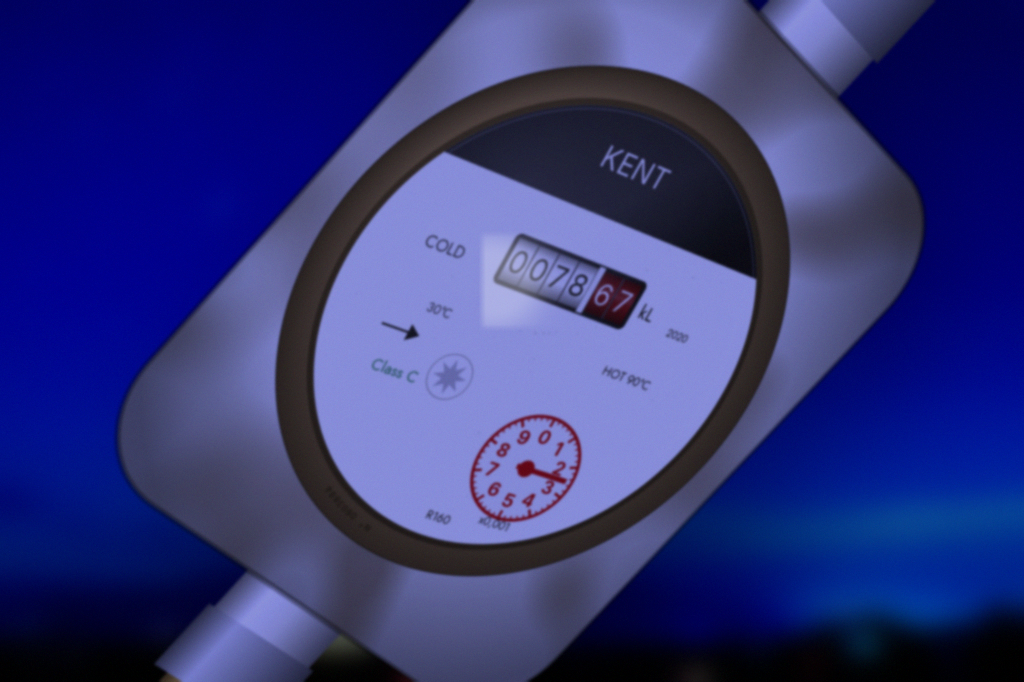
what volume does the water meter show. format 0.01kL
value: 78.672kL
